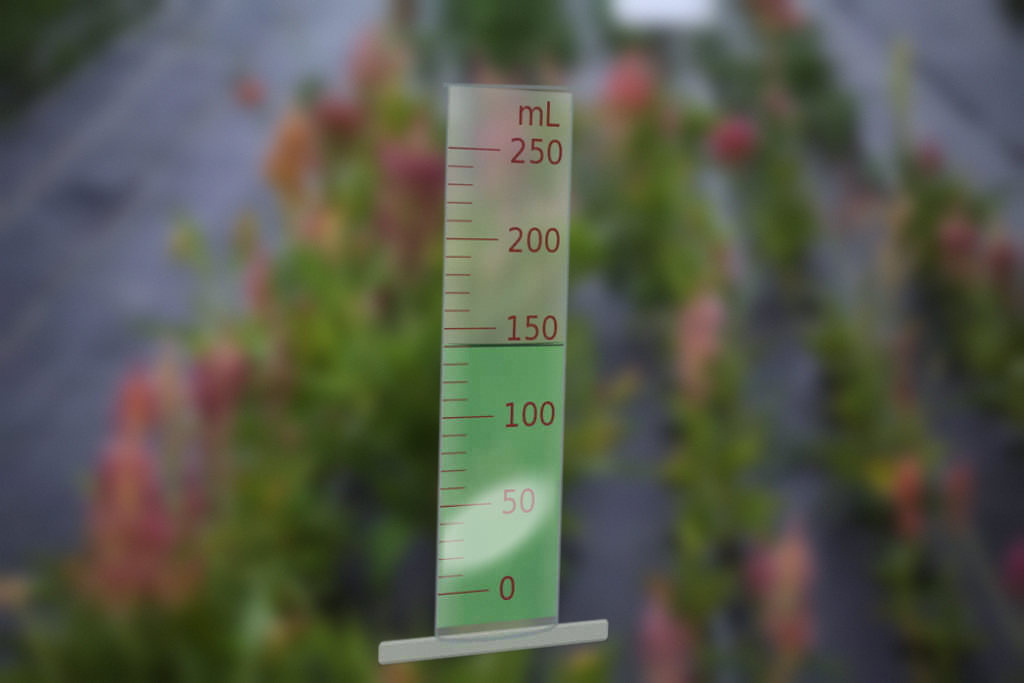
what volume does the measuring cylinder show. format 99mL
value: 140mL
